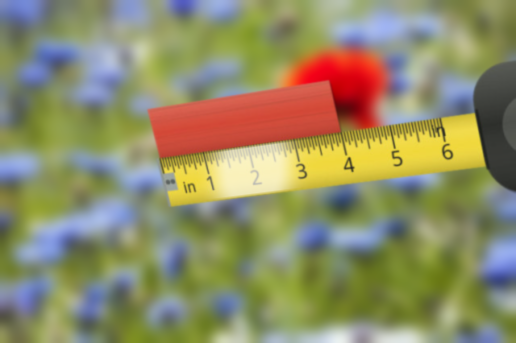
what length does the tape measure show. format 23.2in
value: 4in
